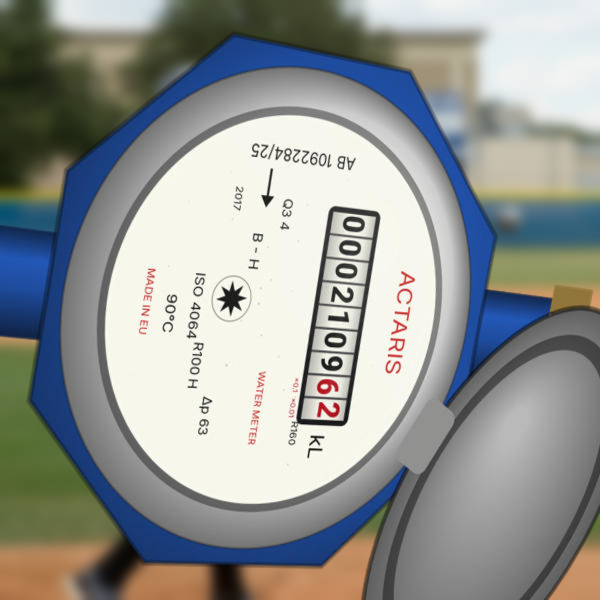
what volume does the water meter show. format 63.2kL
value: 2109.62kL
